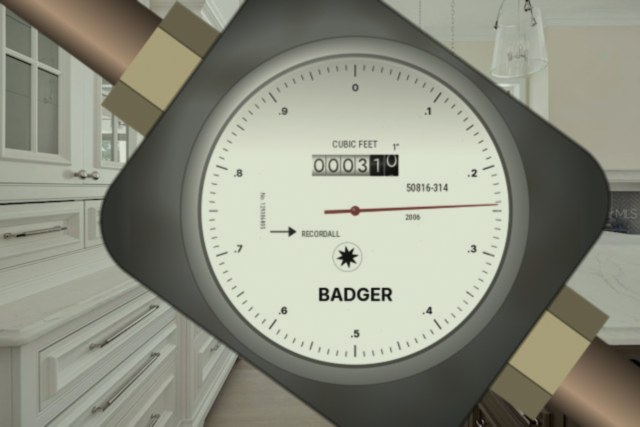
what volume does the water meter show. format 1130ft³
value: 310.24ft³
